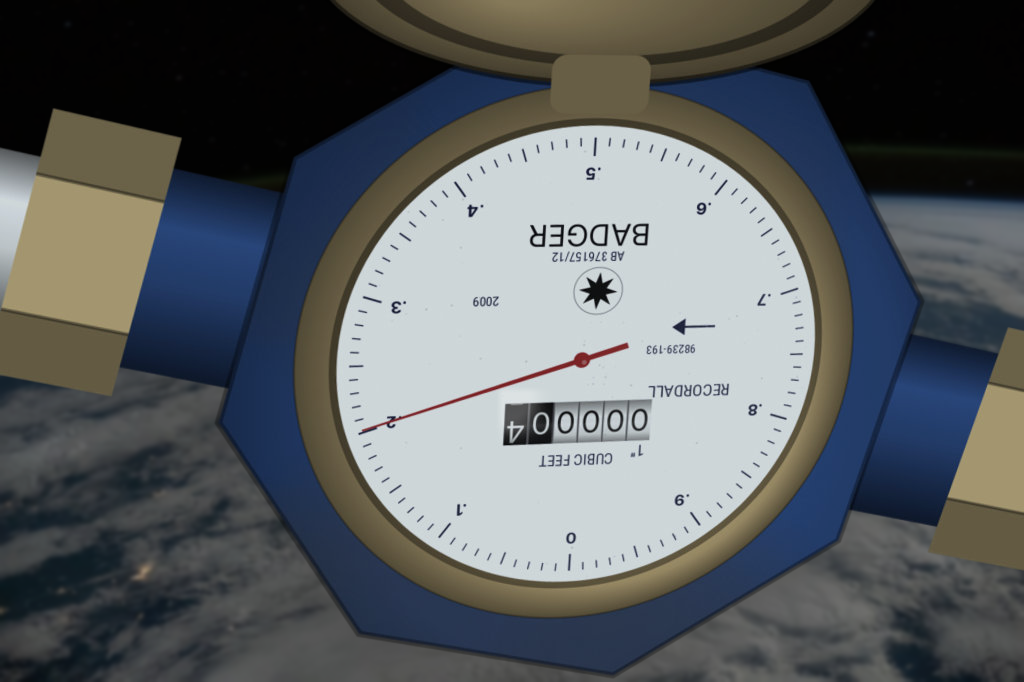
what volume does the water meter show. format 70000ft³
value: 4.20ft³
